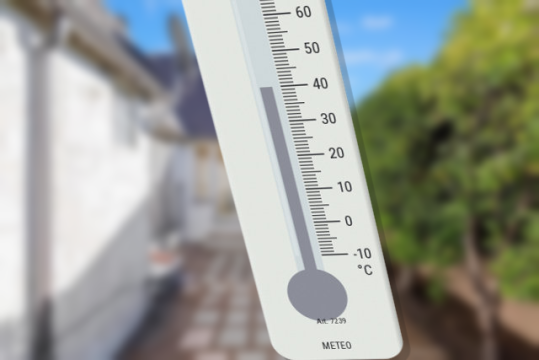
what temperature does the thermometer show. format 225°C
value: 40°C
